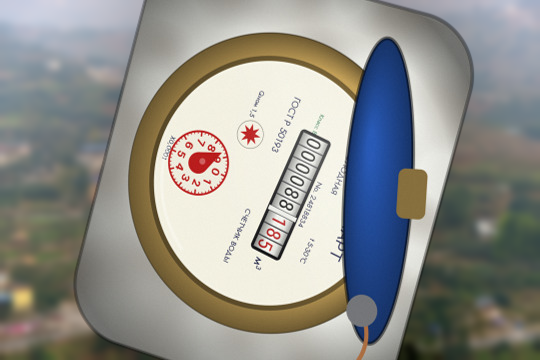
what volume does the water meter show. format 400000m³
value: 88.1848m³
